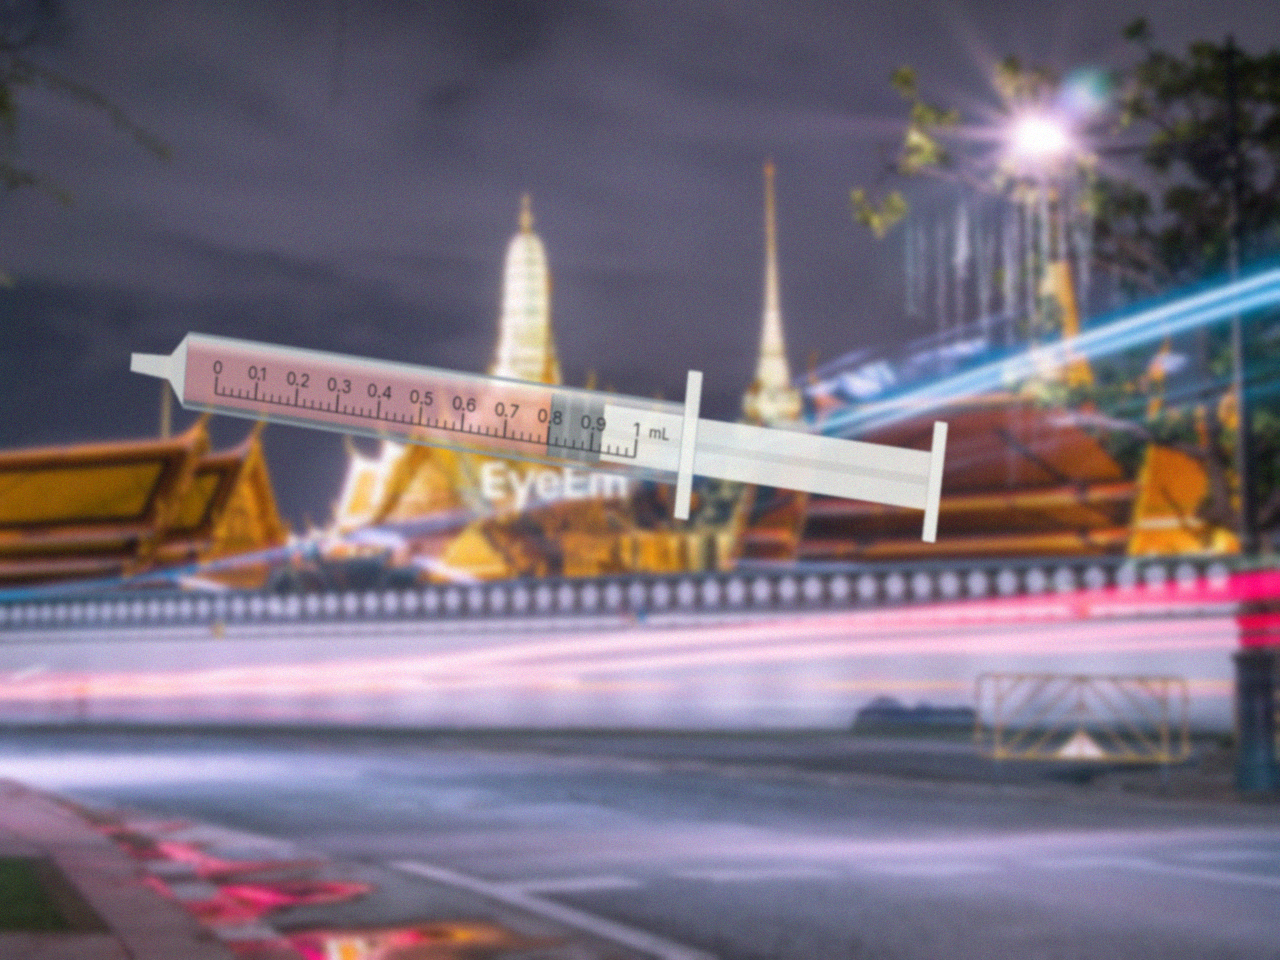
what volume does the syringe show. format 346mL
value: 0.8mL
